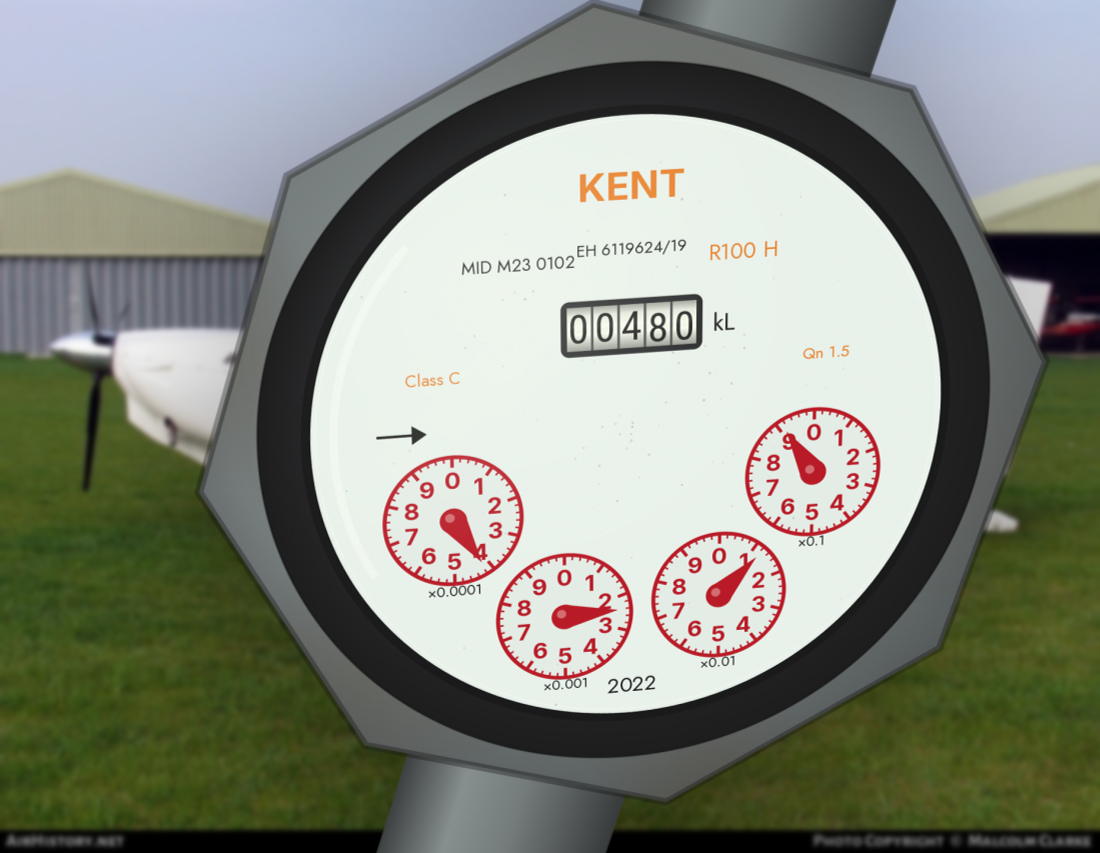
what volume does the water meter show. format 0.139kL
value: 479.9124kL
